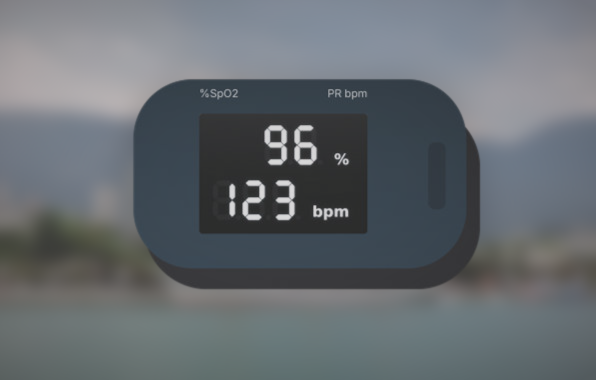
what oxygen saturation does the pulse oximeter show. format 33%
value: 96%
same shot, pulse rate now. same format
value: 123bpm
